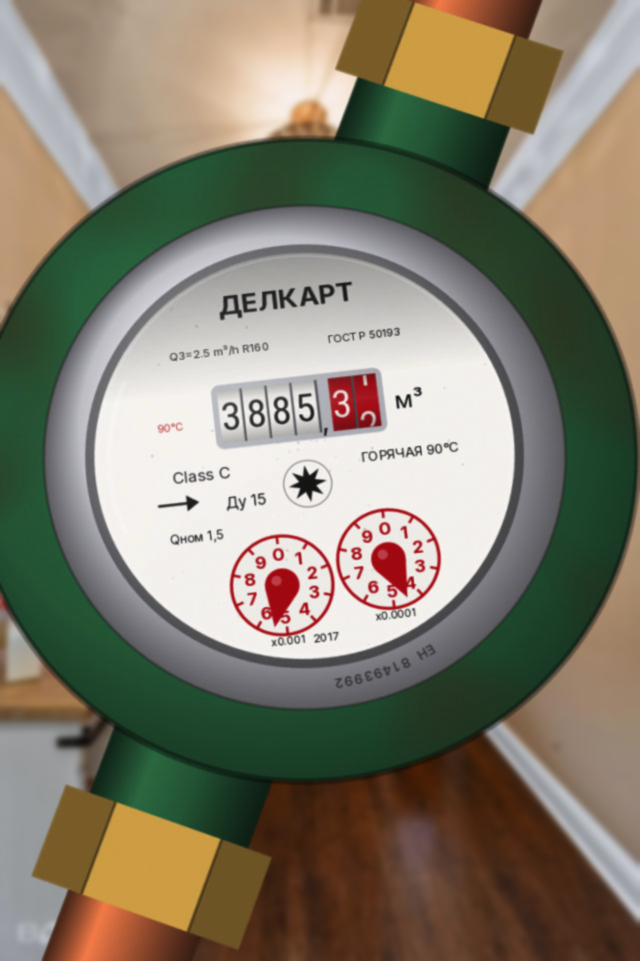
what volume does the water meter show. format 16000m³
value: 3885.3154m³
